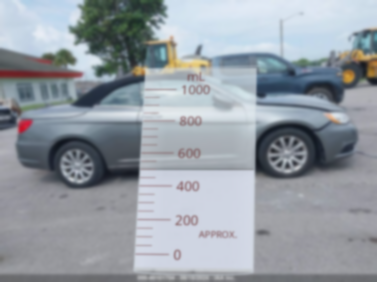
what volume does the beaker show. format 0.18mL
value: 500mL
